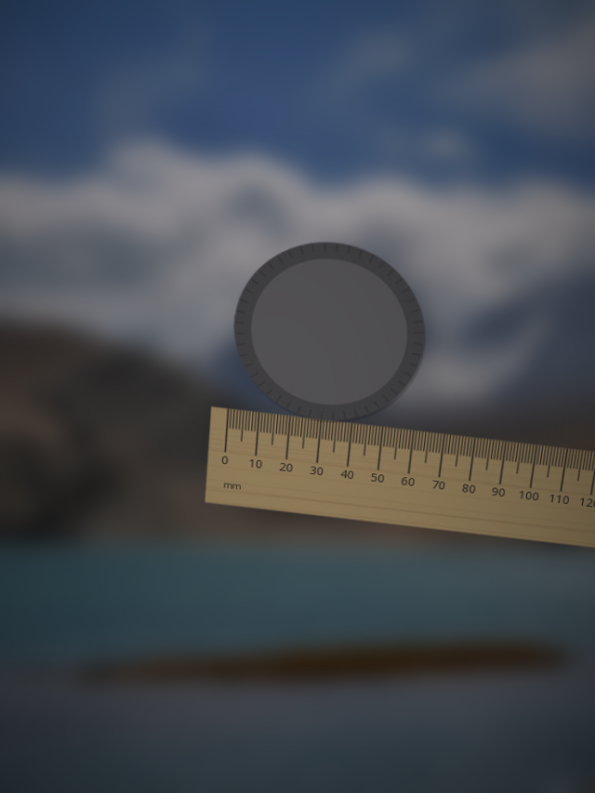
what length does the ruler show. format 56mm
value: 60mm
